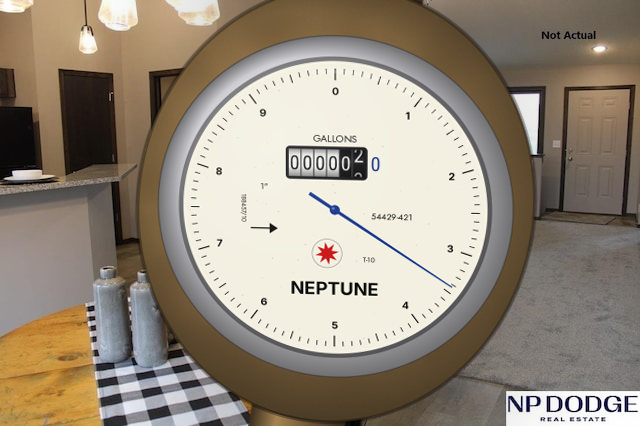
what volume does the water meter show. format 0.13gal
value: 23.4gal
